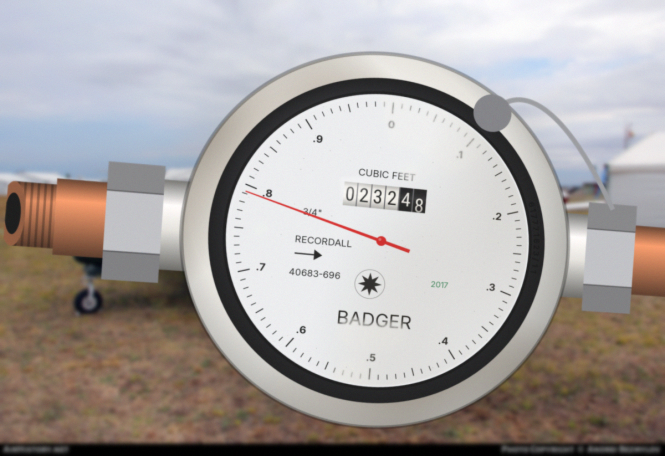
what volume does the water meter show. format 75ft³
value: 23247.79ft³
